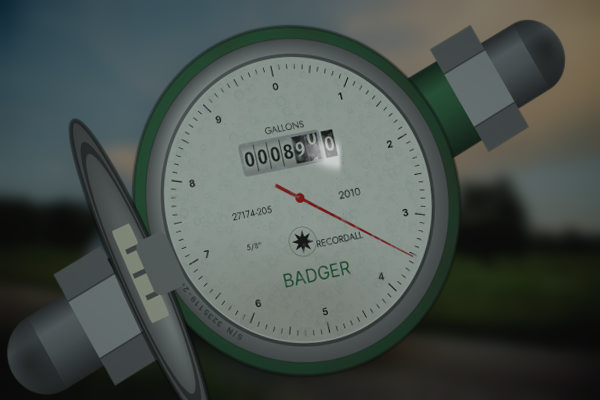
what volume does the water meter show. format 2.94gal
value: 8903.5gal
